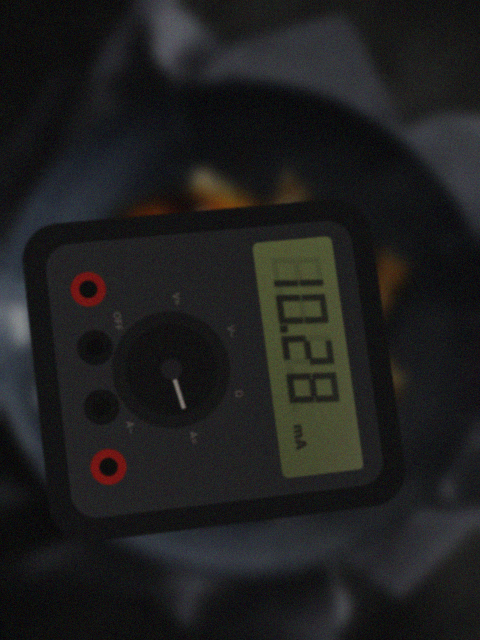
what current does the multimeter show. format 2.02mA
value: 10.28mA
